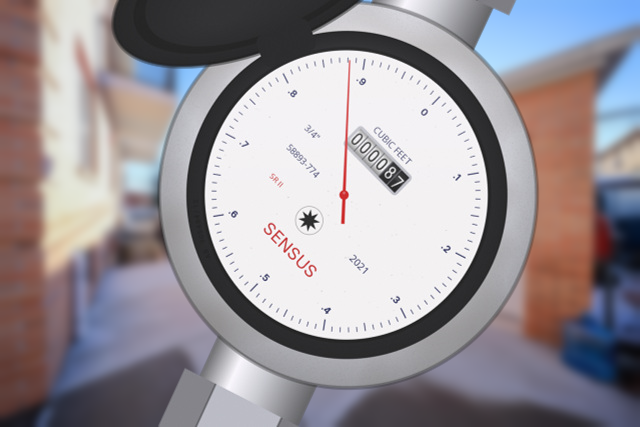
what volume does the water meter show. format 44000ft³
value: 86.88ft³
